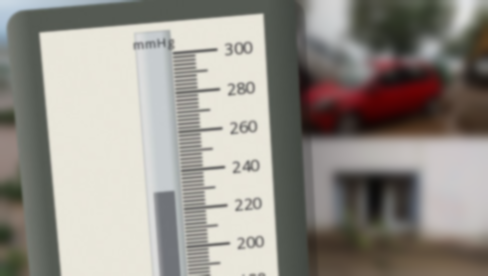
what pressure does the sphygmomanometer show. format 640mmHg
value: 230mmHg
